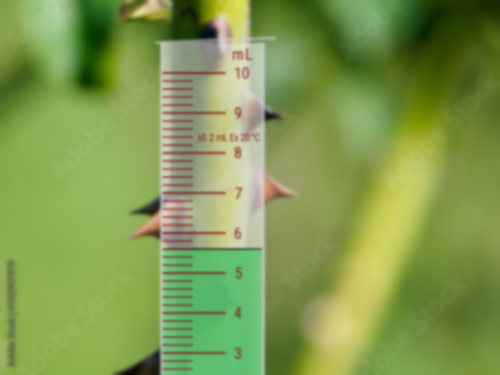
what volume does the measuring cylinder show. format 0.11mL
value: 5.6mL
